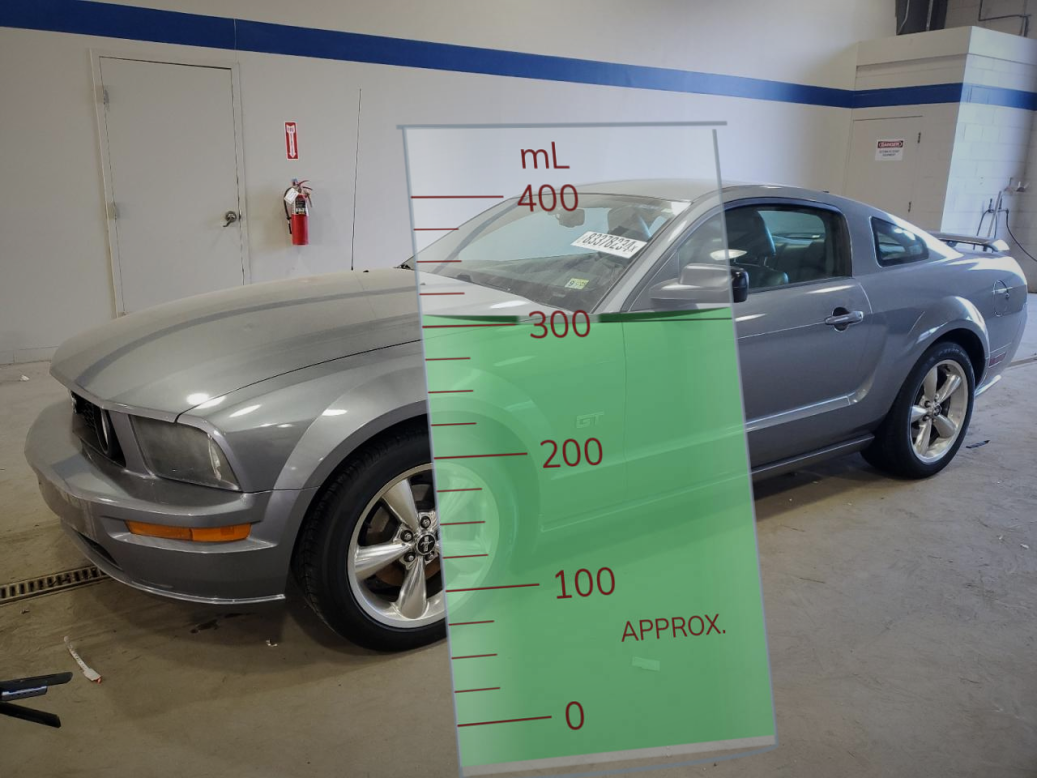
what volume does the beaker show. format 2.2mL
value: 300mL
